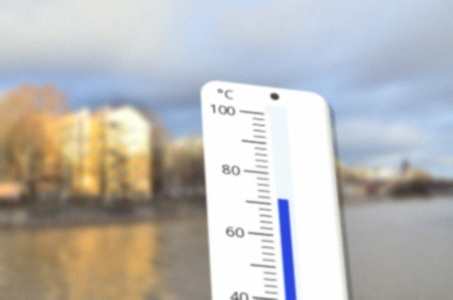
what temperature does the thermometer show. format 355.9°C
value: 72°C
